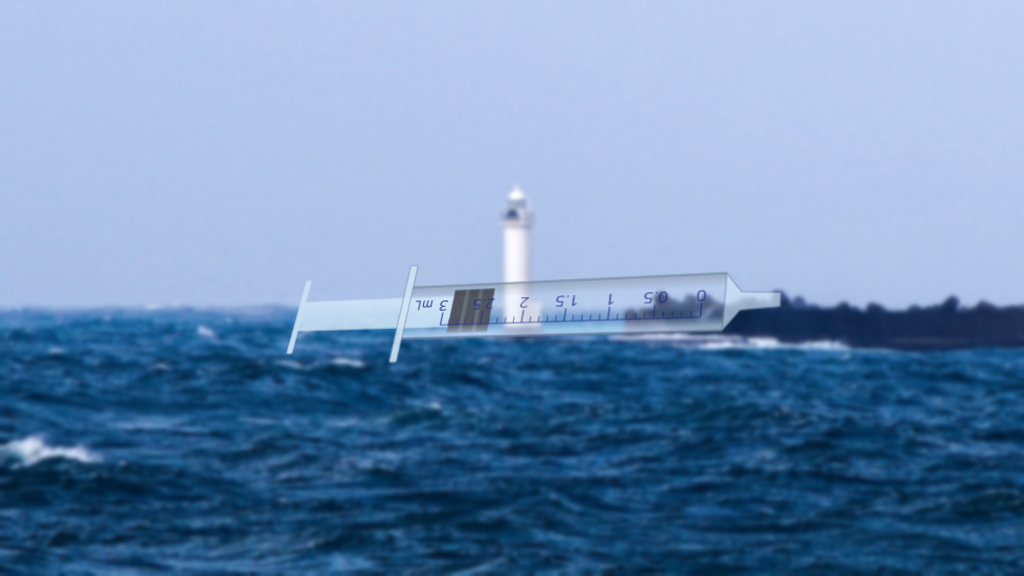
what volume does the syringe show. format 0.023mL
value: 2.4mL
